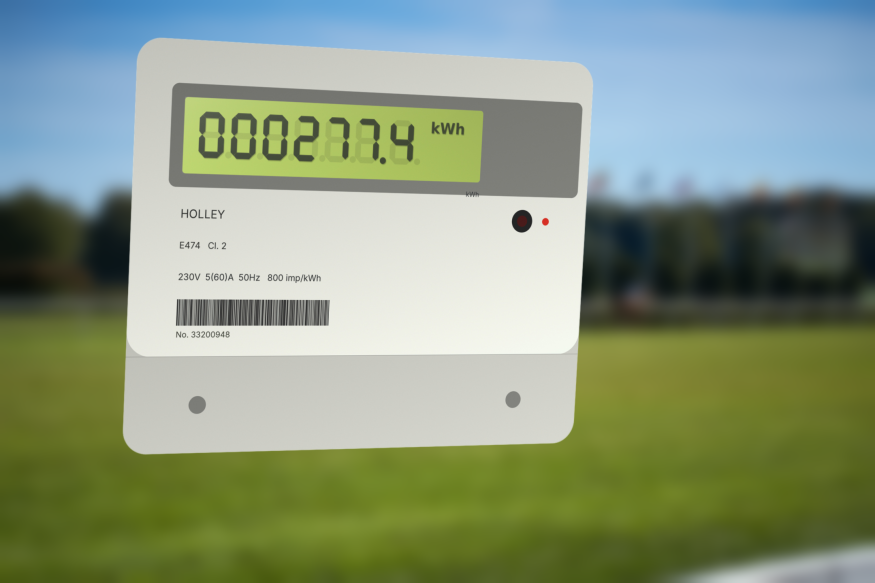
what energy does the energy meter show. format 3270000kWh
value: 277.4kWh
